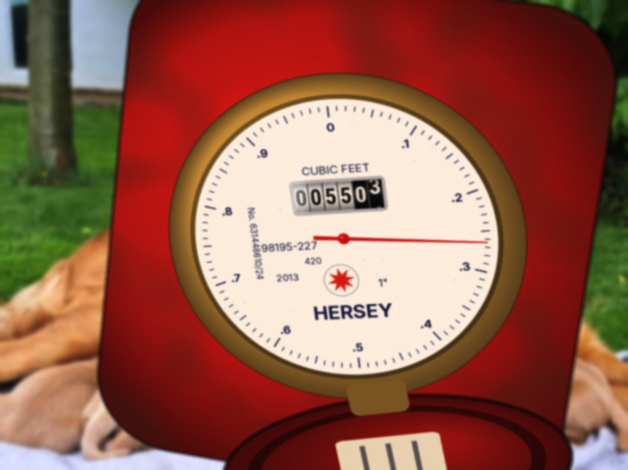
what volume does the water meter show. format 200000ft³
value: 5503.26ft³
